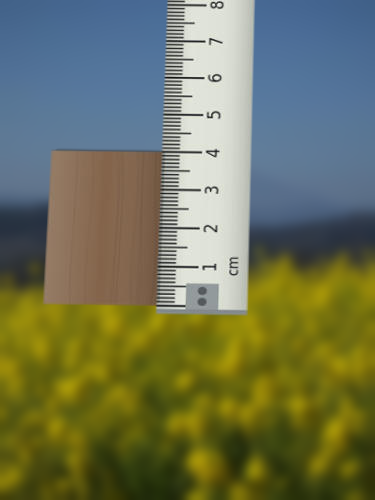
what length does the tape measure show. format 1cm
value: 4cm
